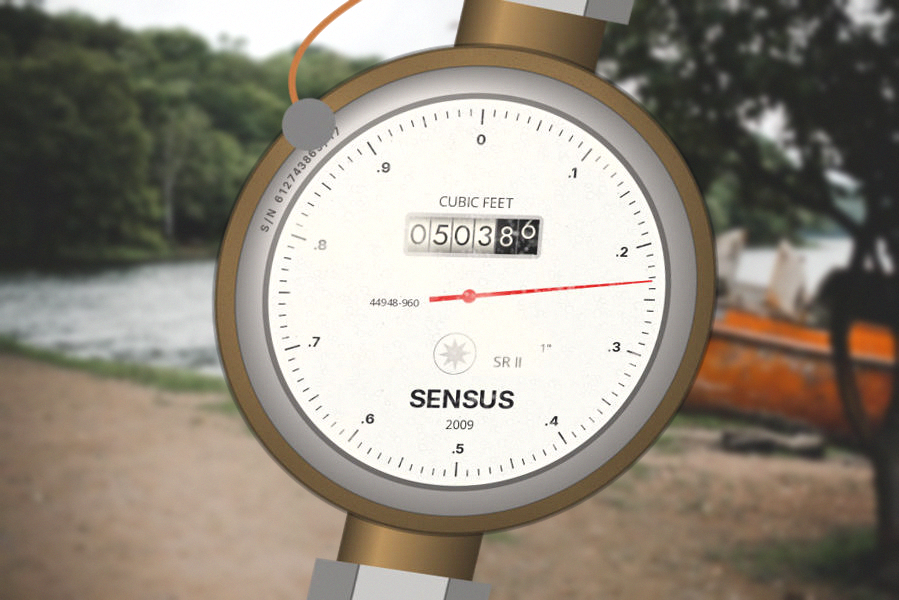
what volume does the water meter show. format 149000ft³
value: 50386.23ft³
